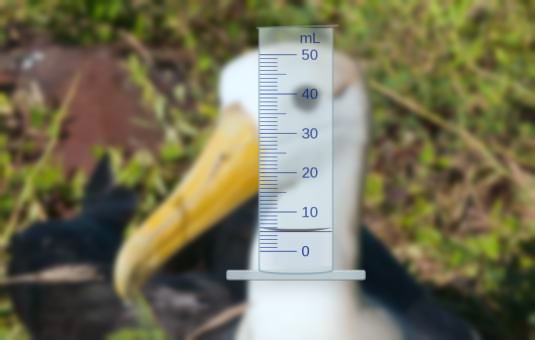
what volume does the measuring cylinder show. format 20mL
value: 5mL
